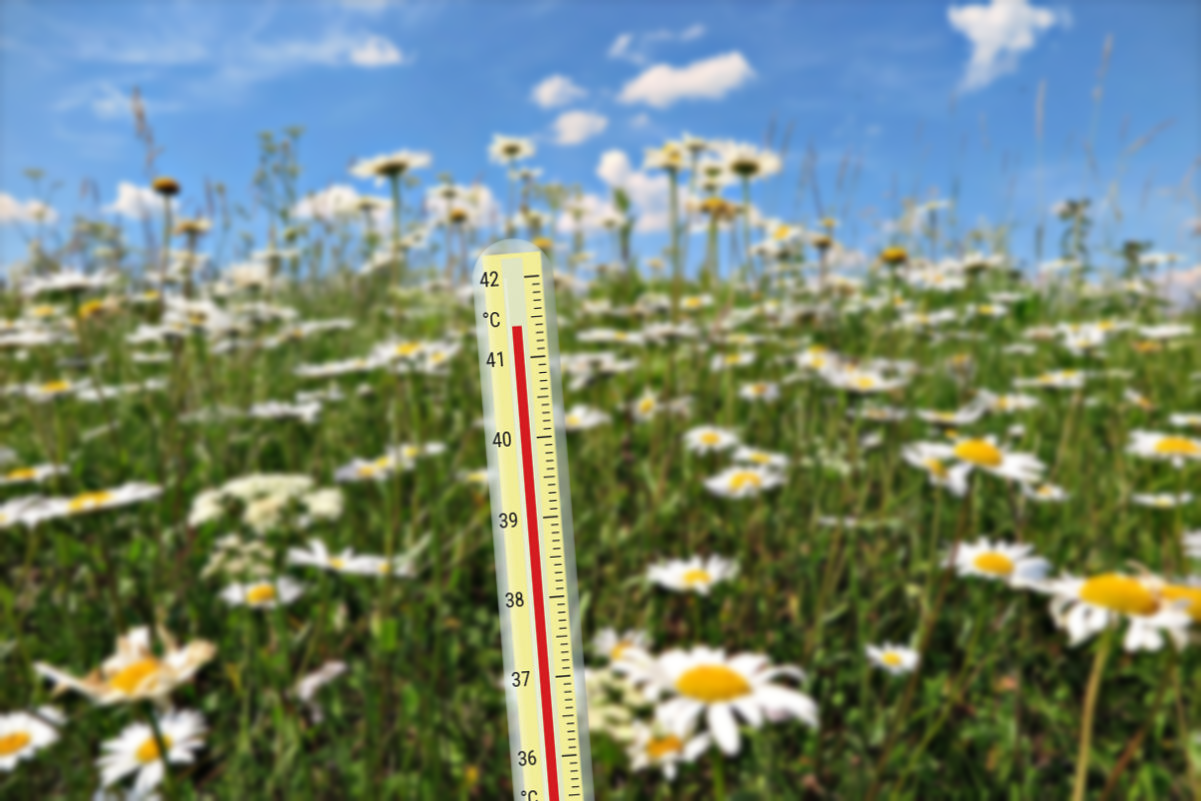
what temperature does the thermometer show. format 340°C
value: 41.4°C
